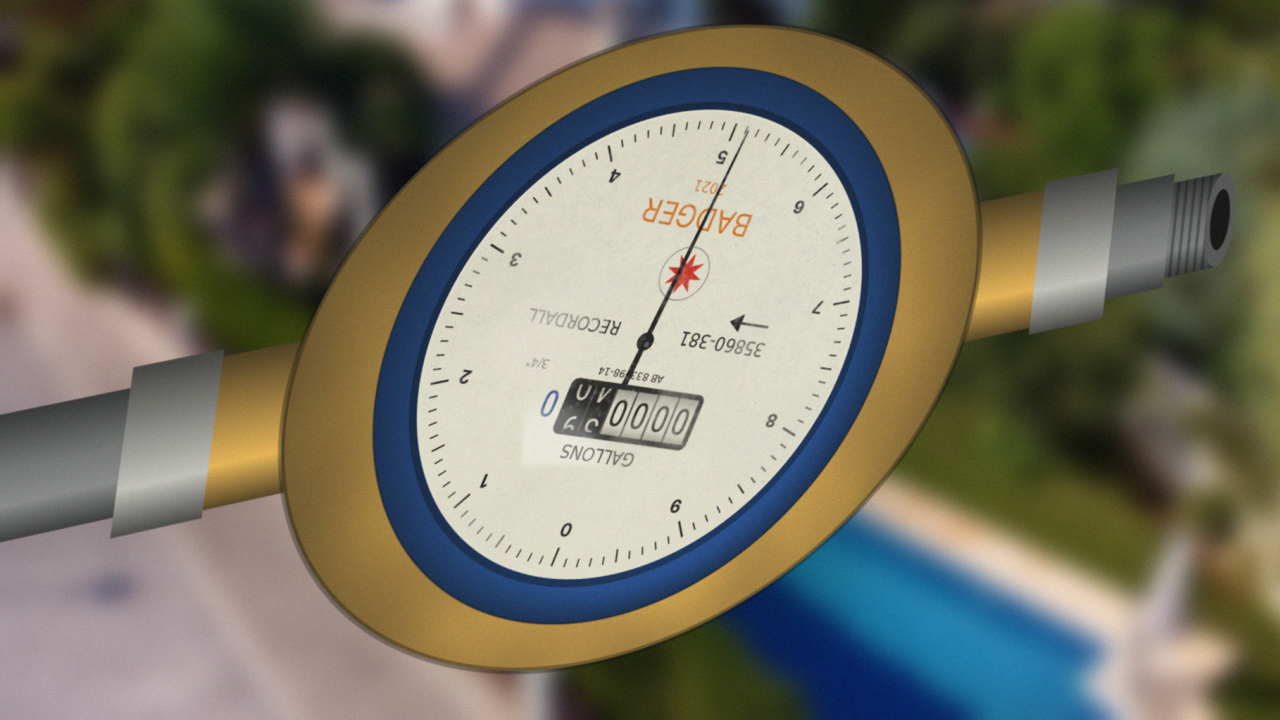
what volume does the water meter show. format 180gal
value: 395.1gal
